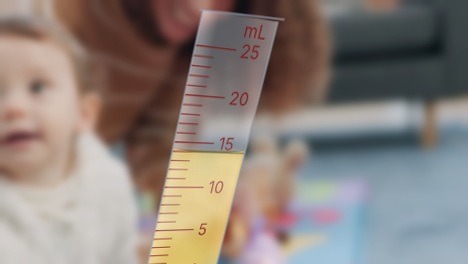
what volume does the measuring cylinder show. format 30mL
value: 14mL
